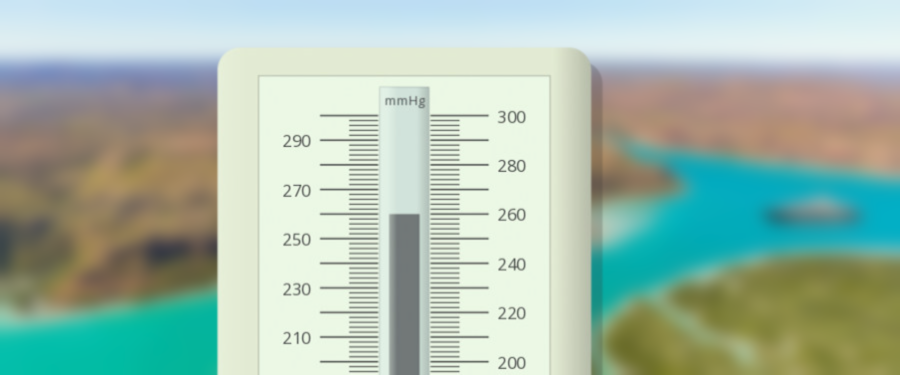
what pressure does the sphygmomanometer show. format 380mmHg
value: 260mmHg
